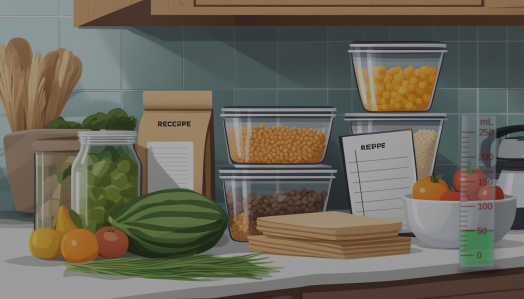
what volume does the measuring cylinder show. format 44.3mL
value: 50mL
